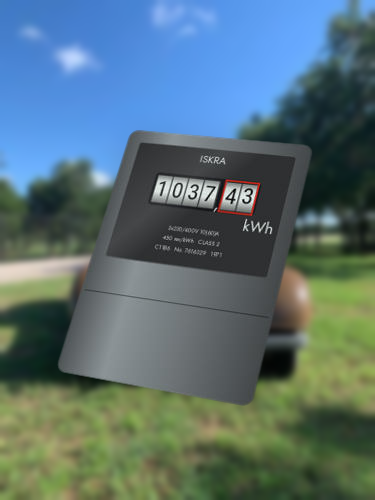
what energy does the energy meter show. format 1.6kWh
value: 1037.43kWh
